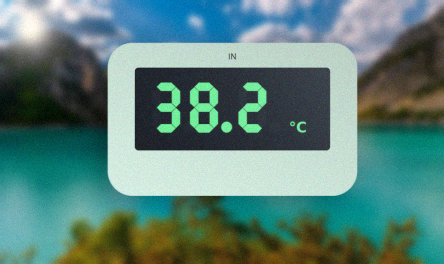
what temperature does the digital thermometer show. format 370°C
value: 38.2°C
